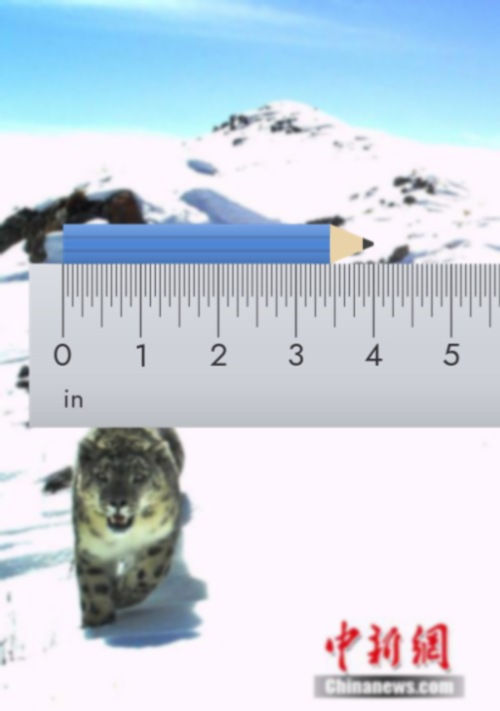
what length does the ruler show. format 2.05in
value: 4in
